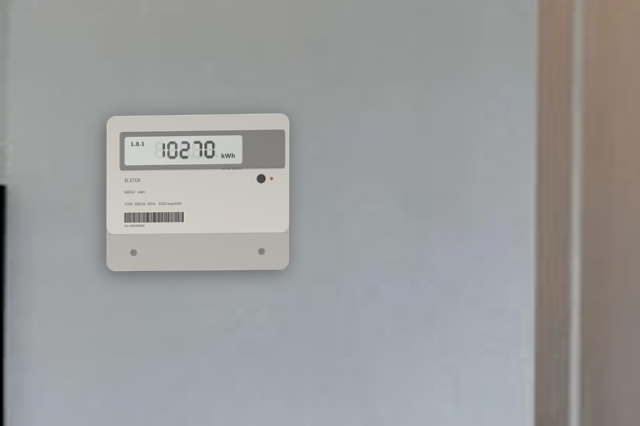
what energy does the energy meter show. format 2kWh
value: 10270kWh
